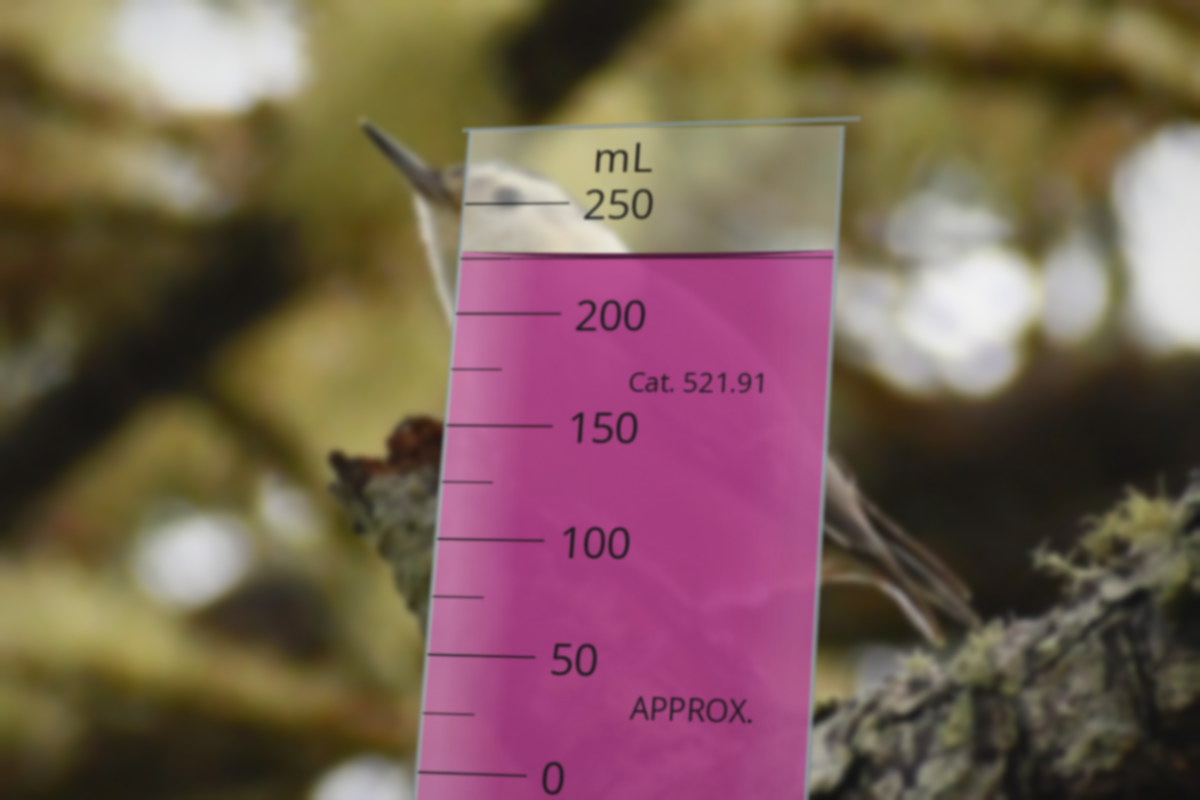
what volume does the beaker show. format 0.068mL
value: 225mL
